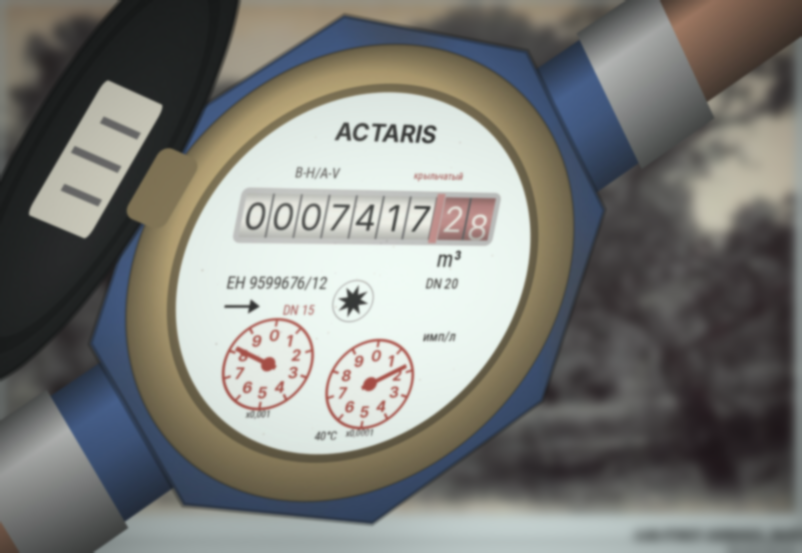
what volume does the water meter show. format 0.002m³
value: 7417.2781m³
